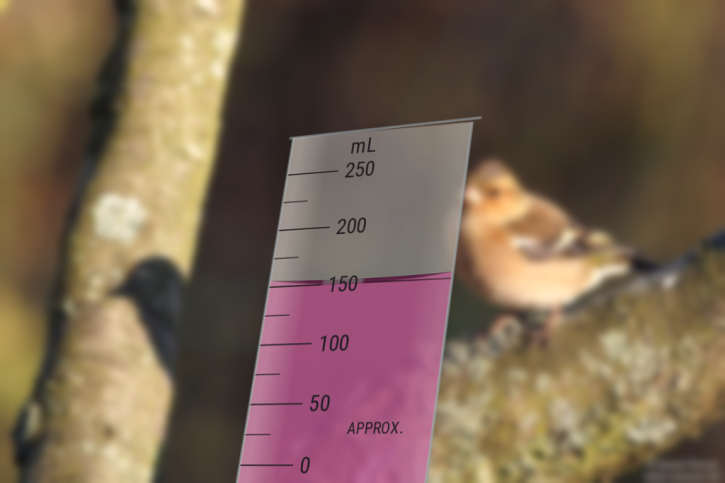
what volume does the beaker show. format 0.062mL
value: 150mL
